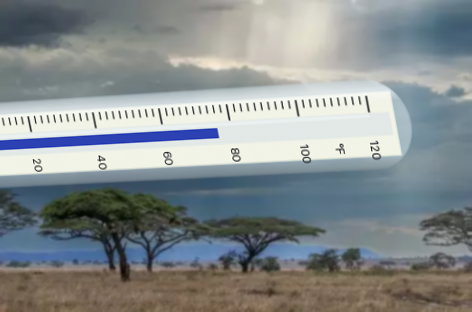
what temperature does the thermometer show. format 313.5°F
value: 76°F
